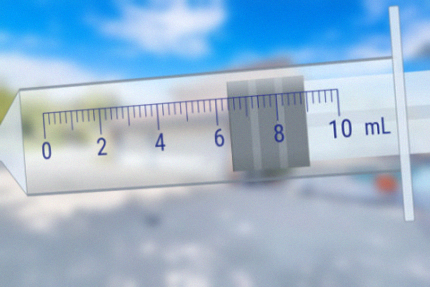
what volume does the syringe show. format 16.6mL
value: 6.4mL
